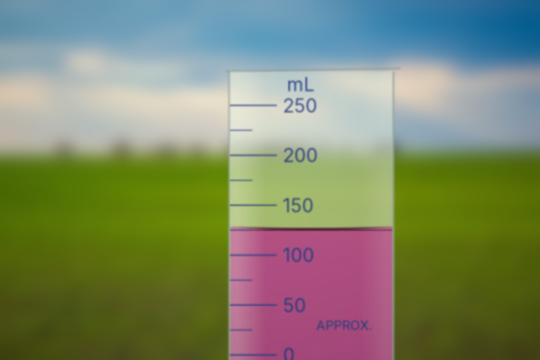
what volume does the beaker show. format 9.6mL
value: 125mL
